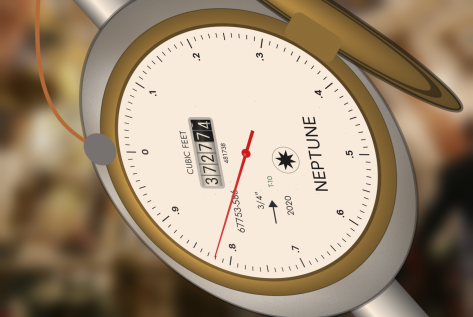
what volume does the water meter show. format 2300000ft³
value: 372773.82ft³
